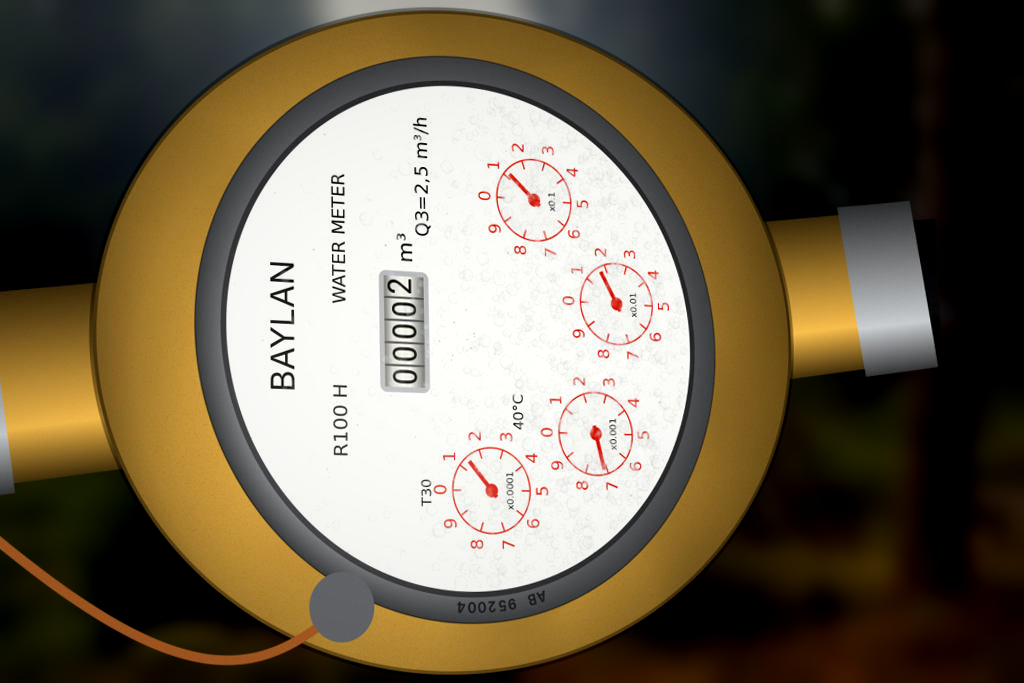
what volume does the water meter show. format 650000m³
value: 2.1171m³
